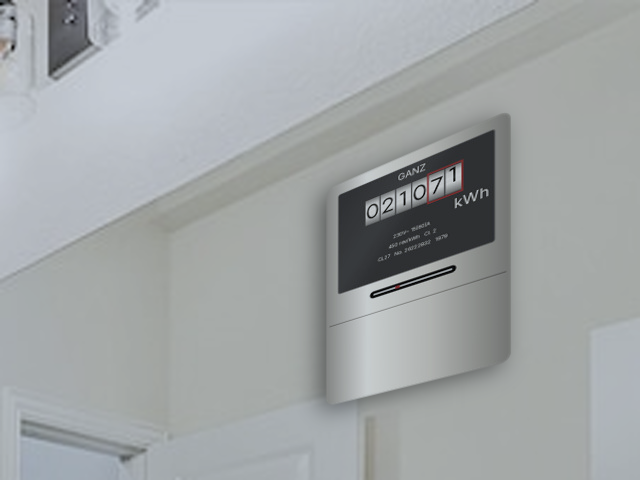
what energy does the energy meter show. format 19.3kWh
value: 210.71kWh
